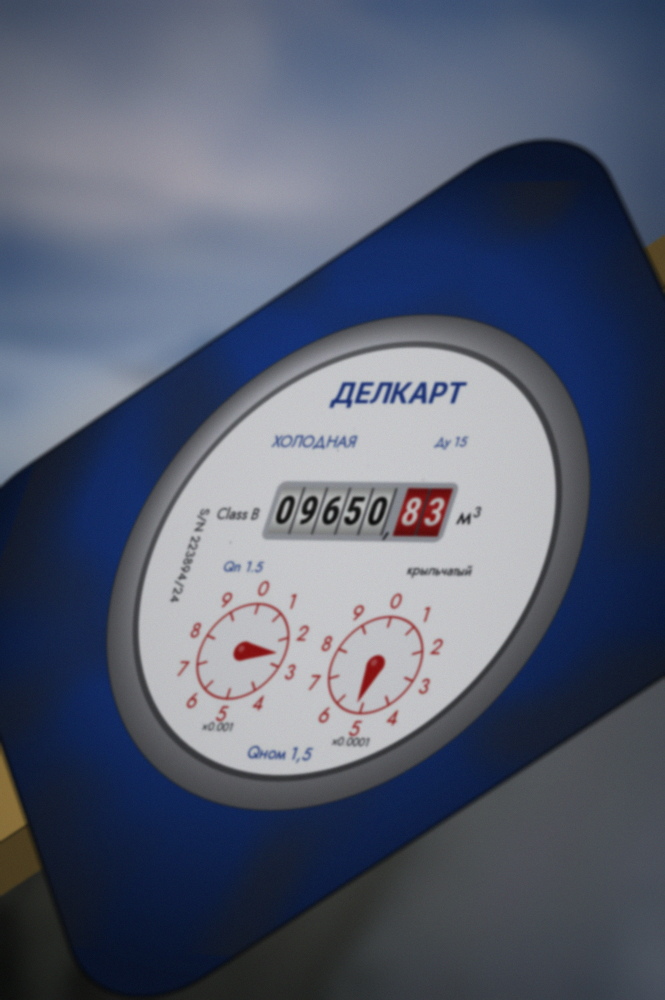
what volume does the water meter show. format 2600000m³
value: 9650.8325m³
